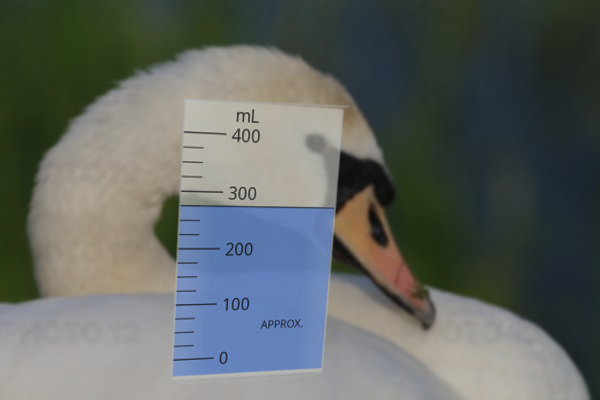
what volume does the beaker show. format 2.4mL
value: 275mL
